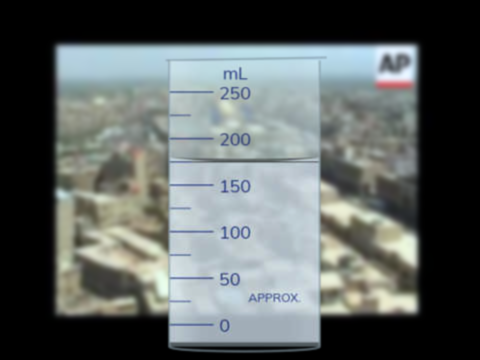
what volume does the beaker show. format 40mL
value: 175mL
